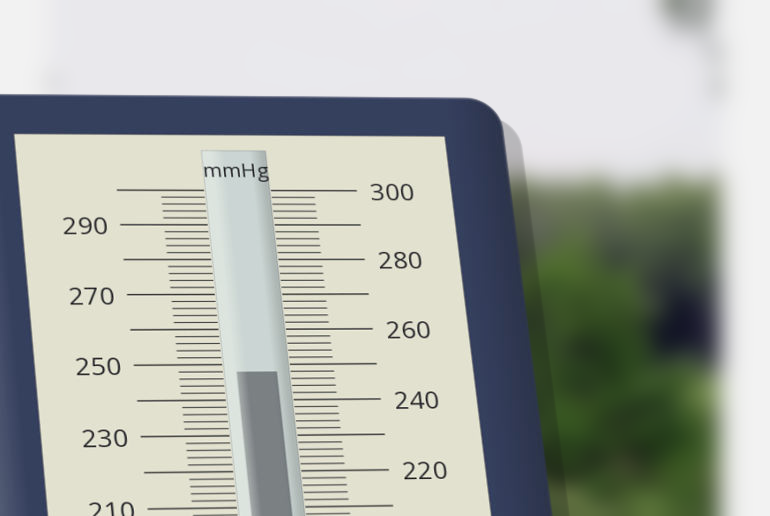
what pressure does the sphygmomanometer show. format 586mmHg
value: 248mmHg
